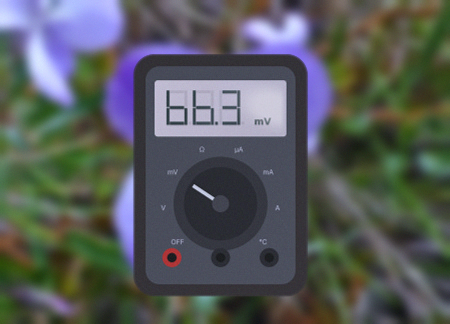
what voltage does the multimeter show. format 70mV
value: 66.3mV
